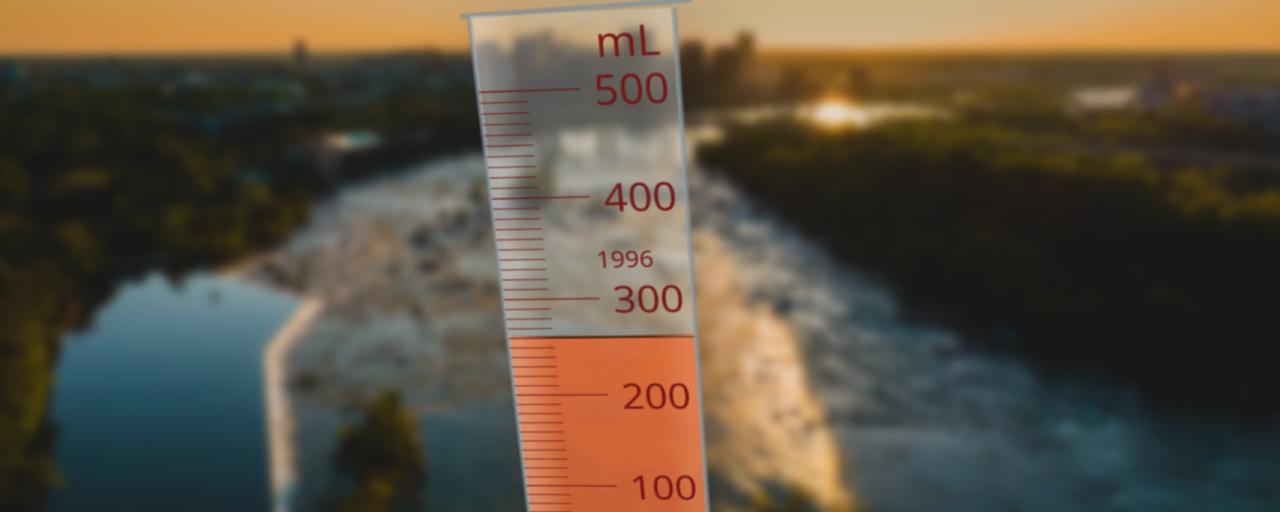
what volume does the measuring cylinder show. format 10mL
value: 260mL
